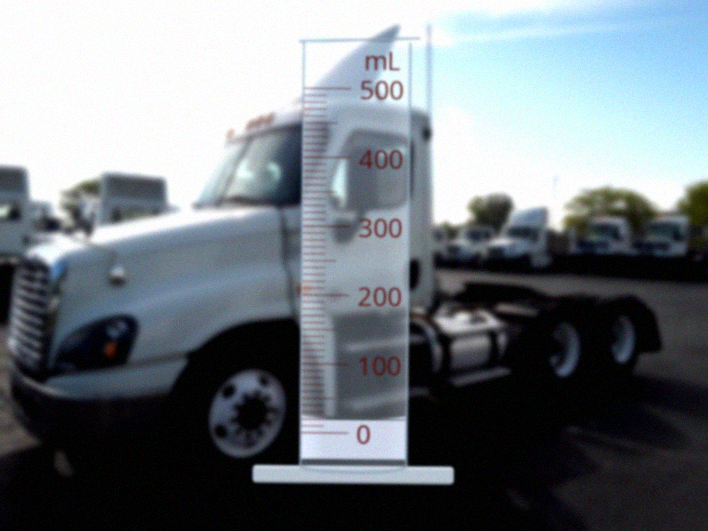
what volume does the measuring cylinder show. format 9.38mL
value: 20mL
